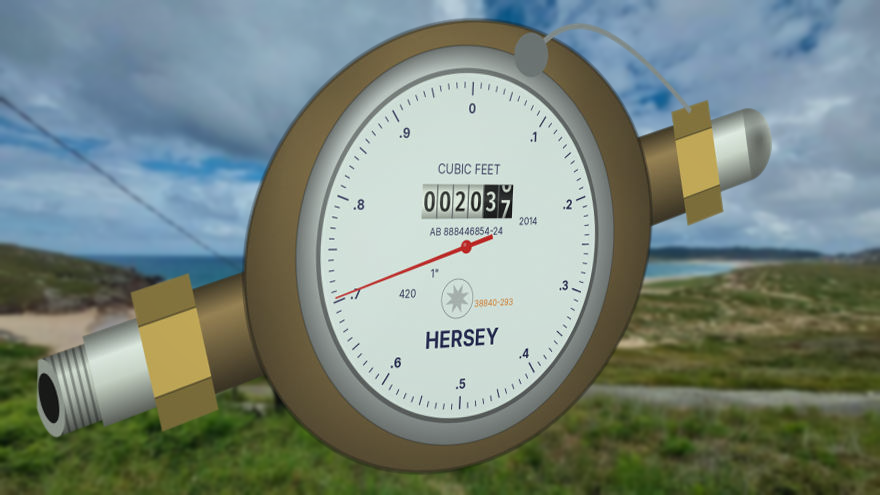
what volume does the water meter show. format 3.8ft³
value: 2036.70ft³
